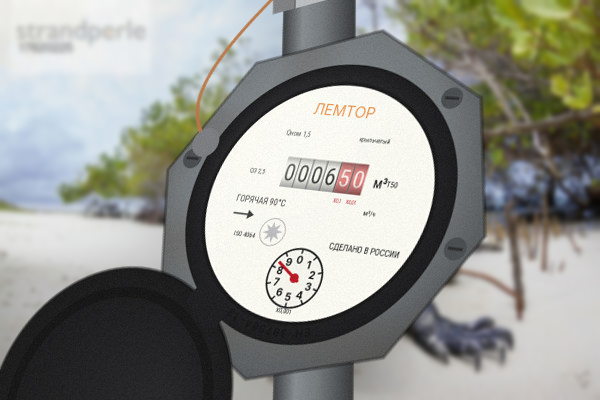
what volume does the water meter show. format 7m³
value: 6.508m³
